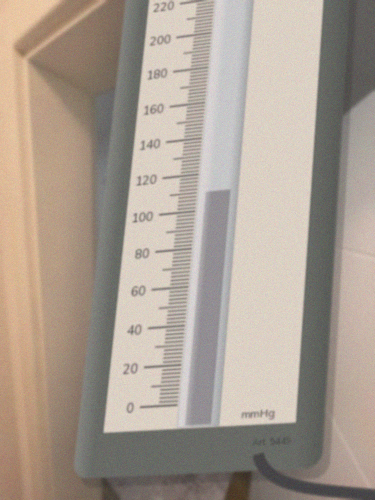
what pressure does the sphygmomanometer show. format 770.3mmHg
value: 110mmHg
